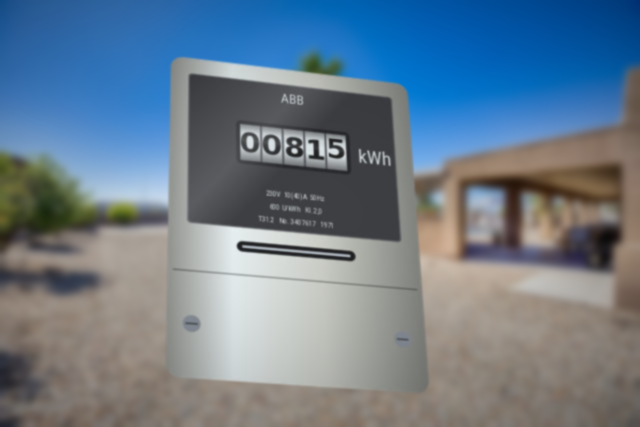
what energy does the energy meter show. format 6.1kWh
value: 815kWh
